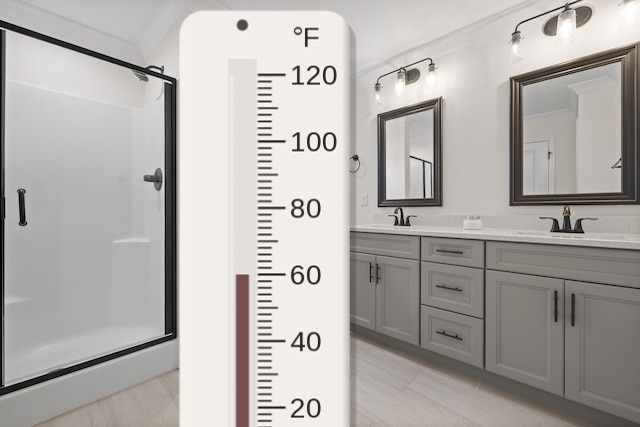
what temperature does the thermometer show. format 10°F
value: 60°F
